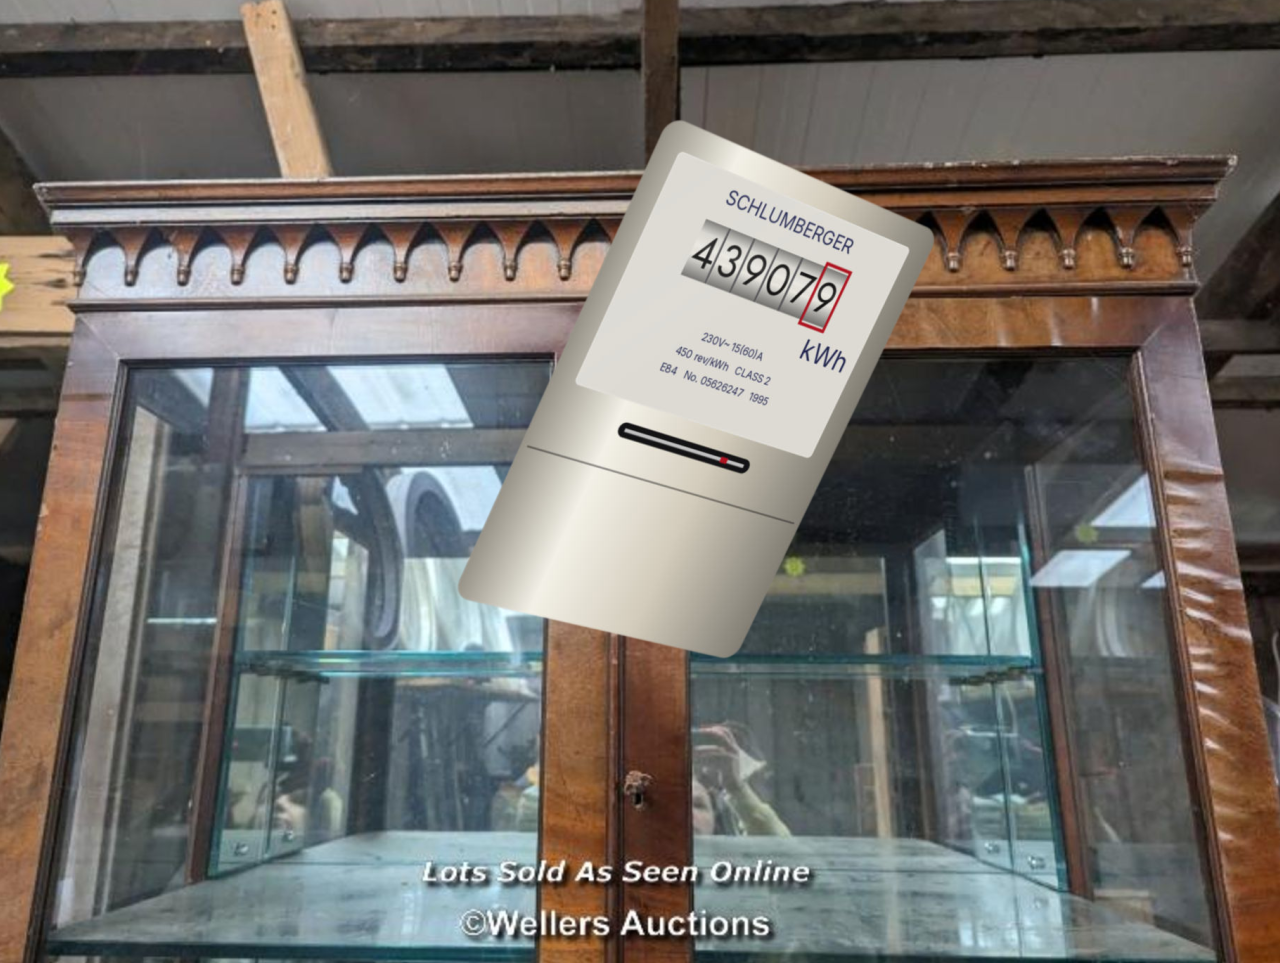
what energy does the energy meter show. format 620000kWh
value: 43907.9kWh
